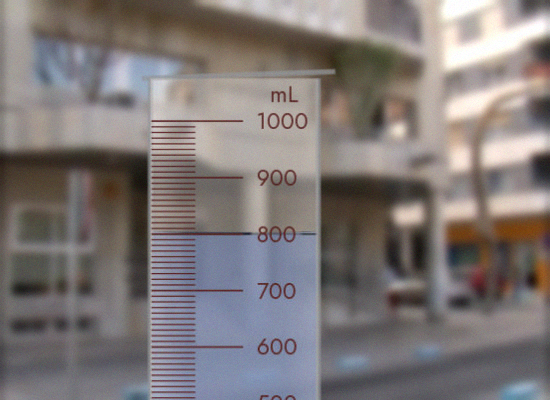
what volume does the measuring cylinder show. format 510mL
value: 800mL
